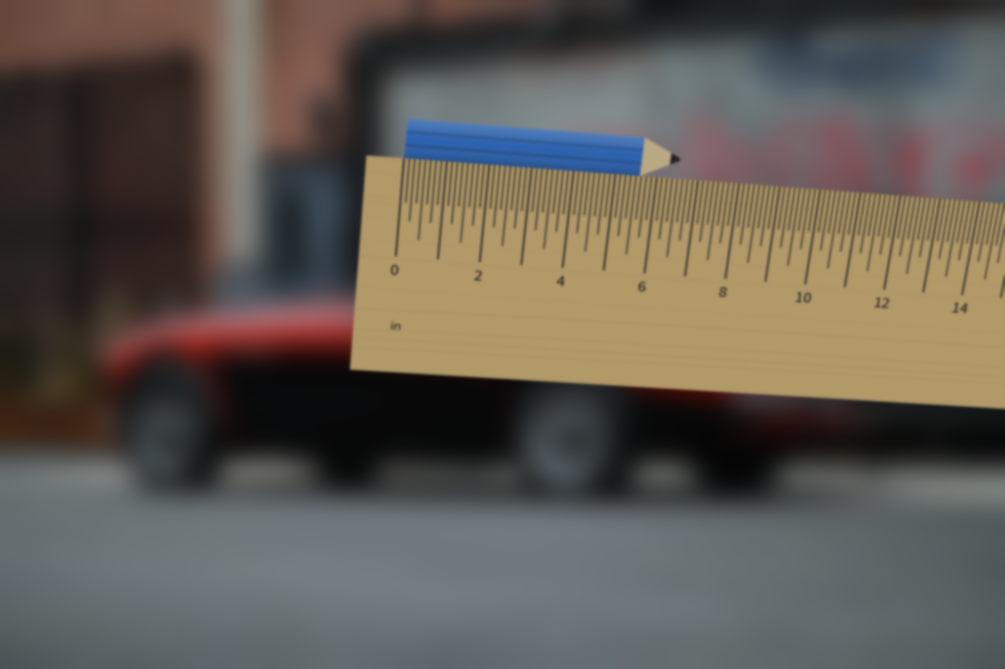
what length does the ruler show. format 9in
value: 6.5in
